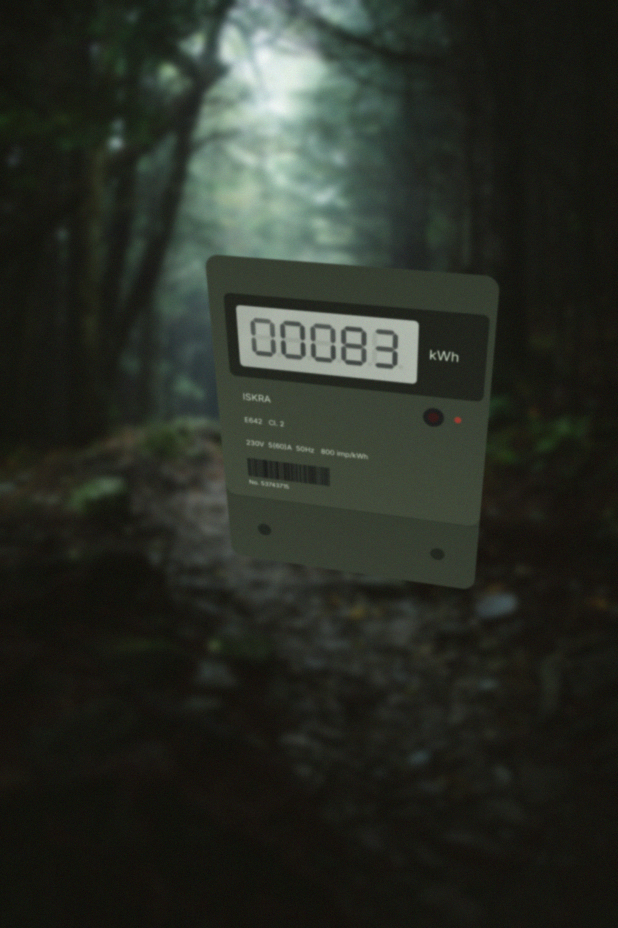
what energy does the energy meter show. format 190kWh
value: 83kWh
